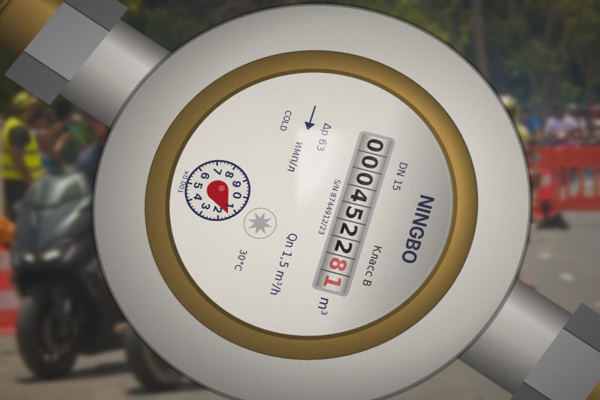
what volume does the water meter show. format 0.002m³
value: 4522.811m³
